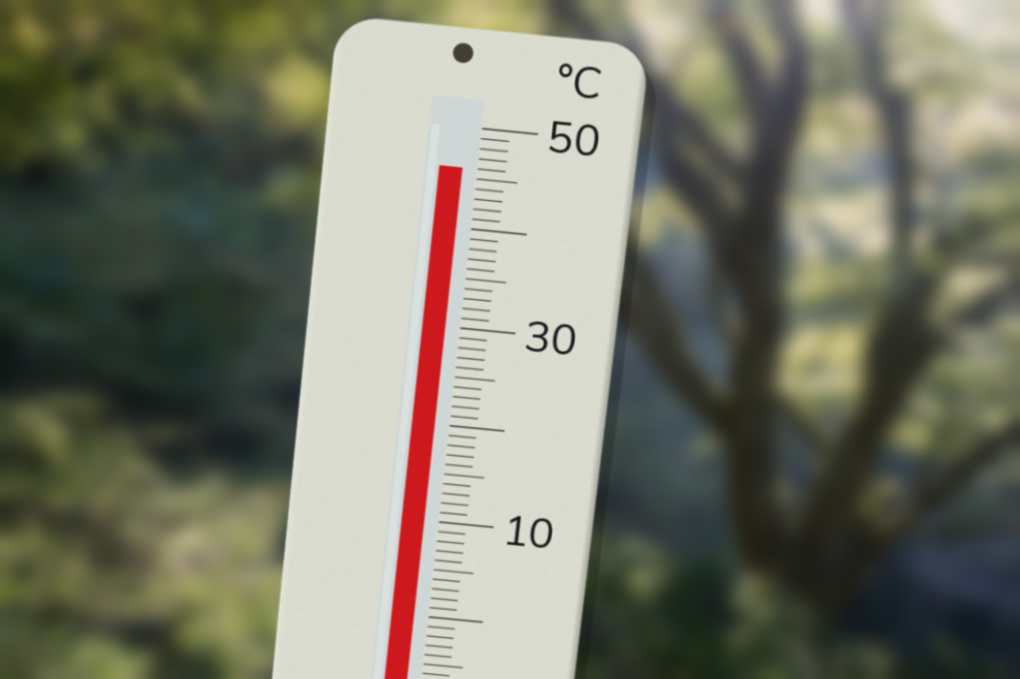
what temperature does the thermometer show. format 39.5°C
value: 46°C
